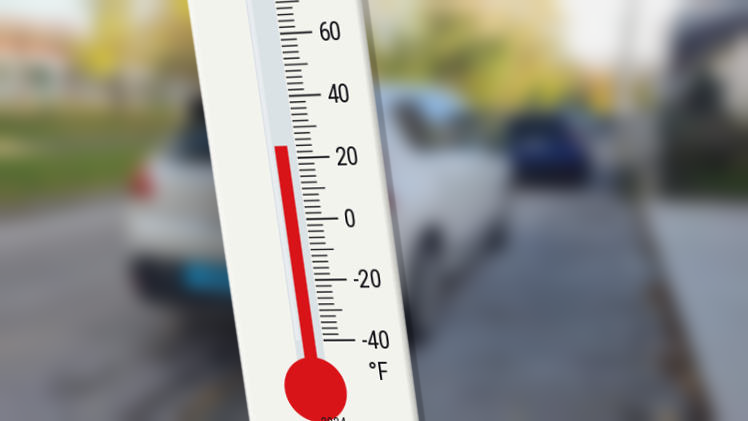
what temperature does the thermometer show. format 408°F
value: 24°F
